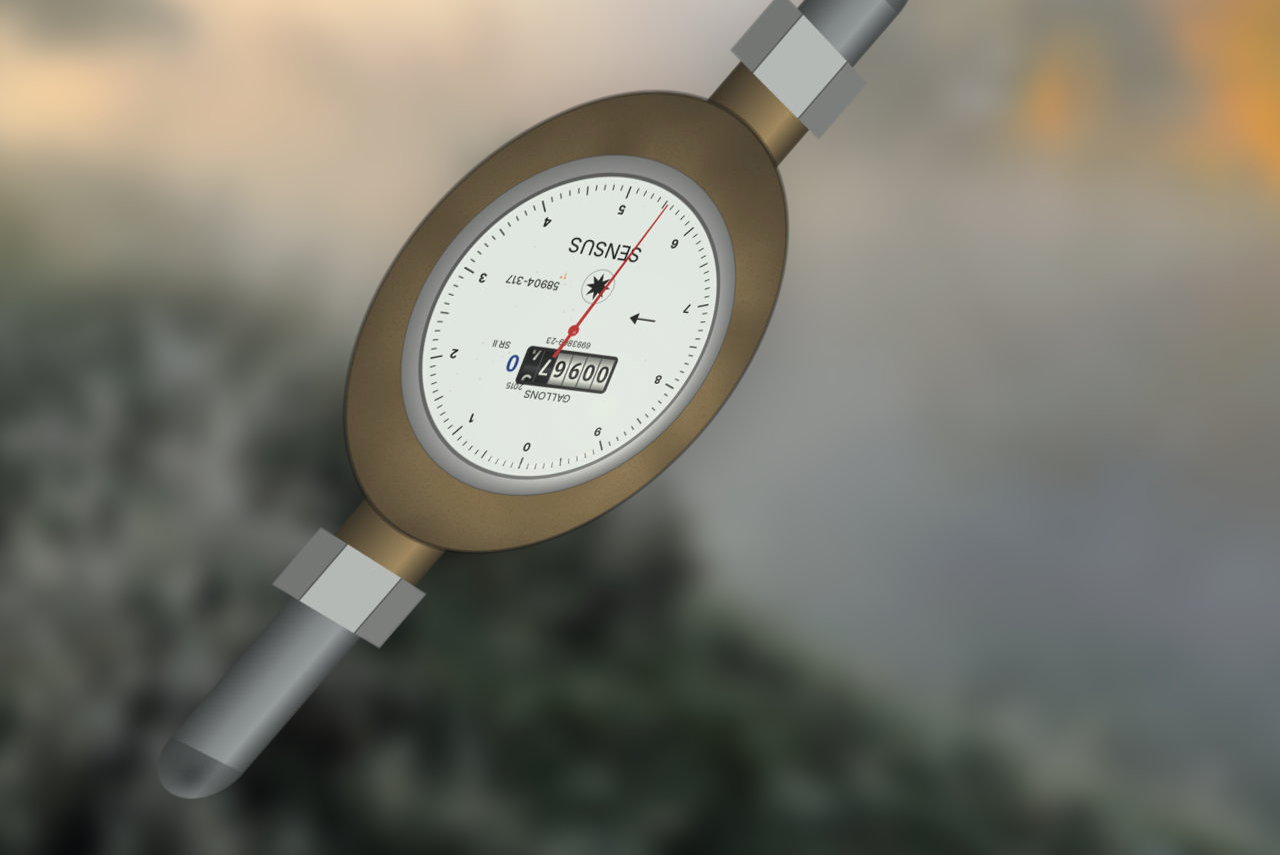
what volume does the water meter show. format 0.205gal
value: 96735.5gal
